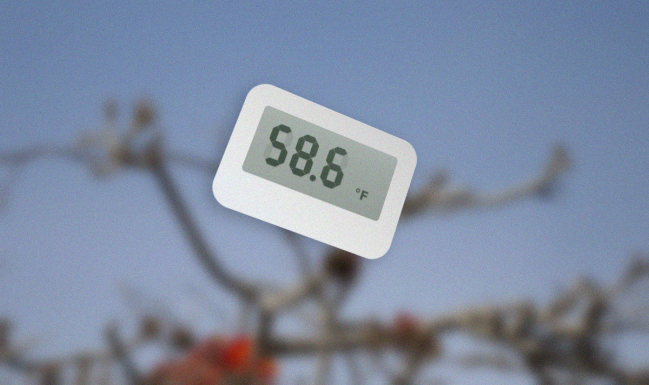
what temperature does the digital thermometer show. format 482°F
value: 58.6°F
